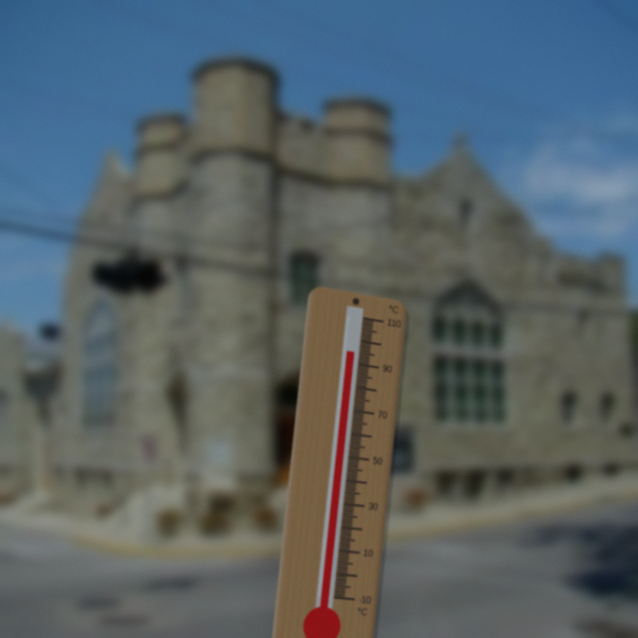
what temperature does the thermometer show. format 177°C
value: 95°C
